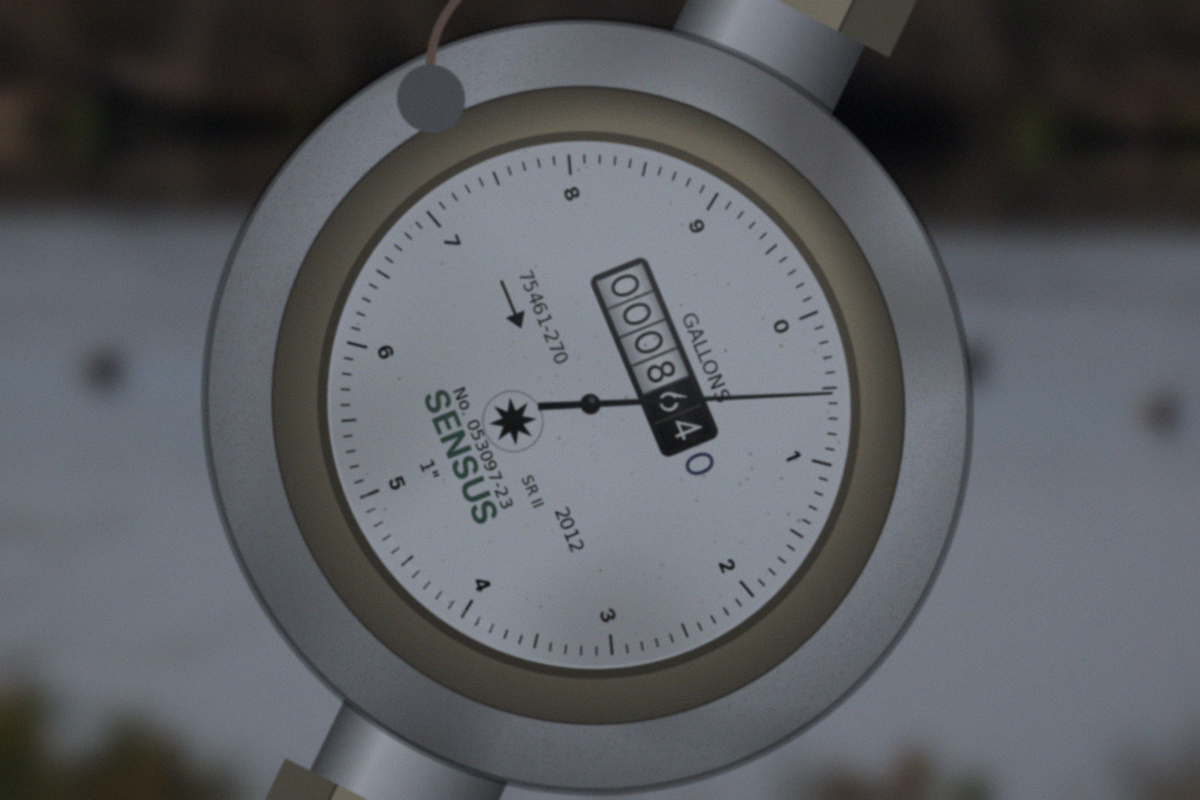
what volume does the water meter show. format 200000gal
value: 8640.5gal
